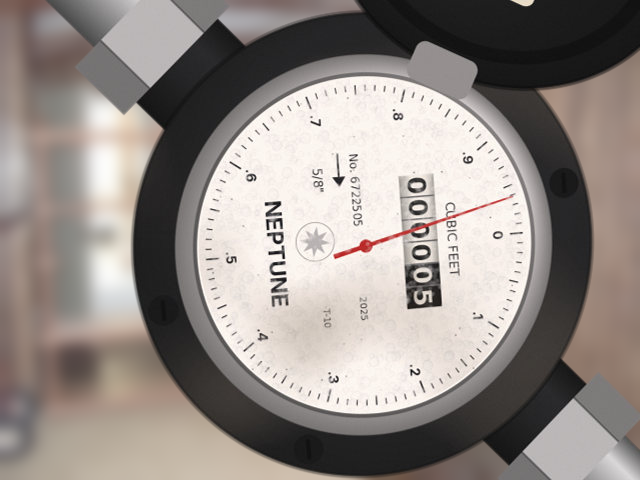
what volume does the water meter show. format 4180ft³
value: 4.96ft³
